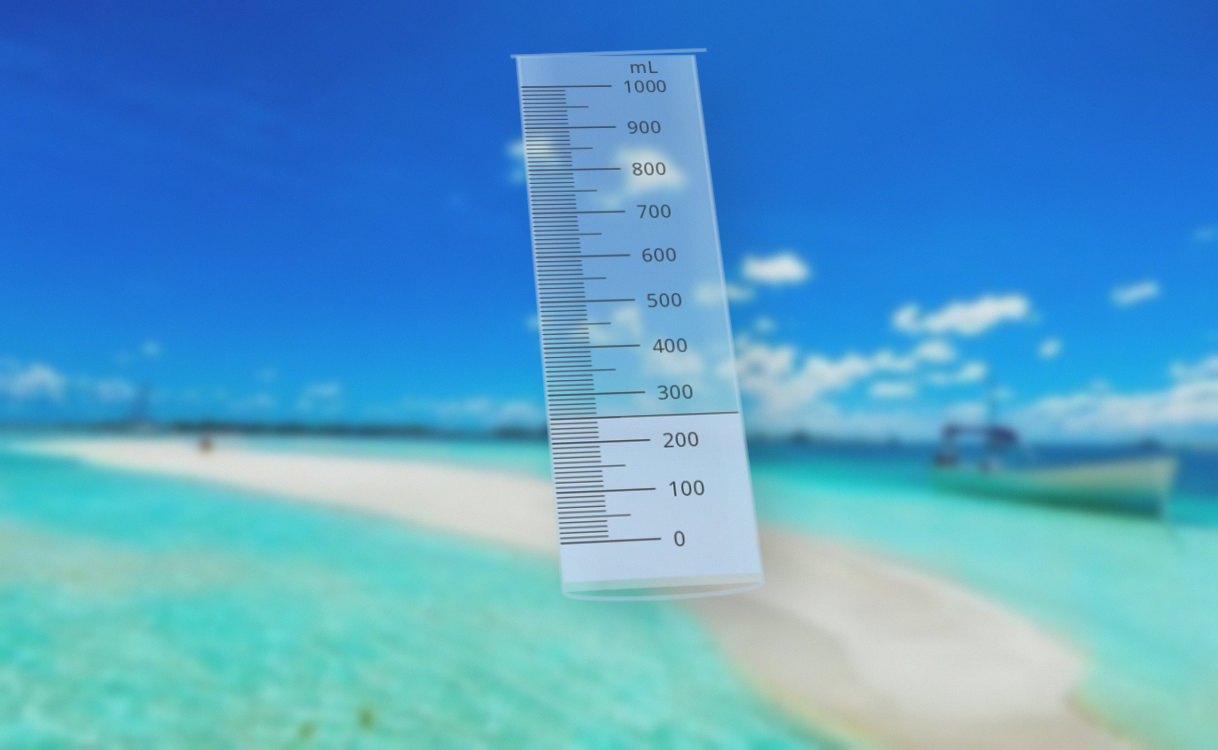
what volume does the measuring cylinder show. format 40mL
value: 250mL
